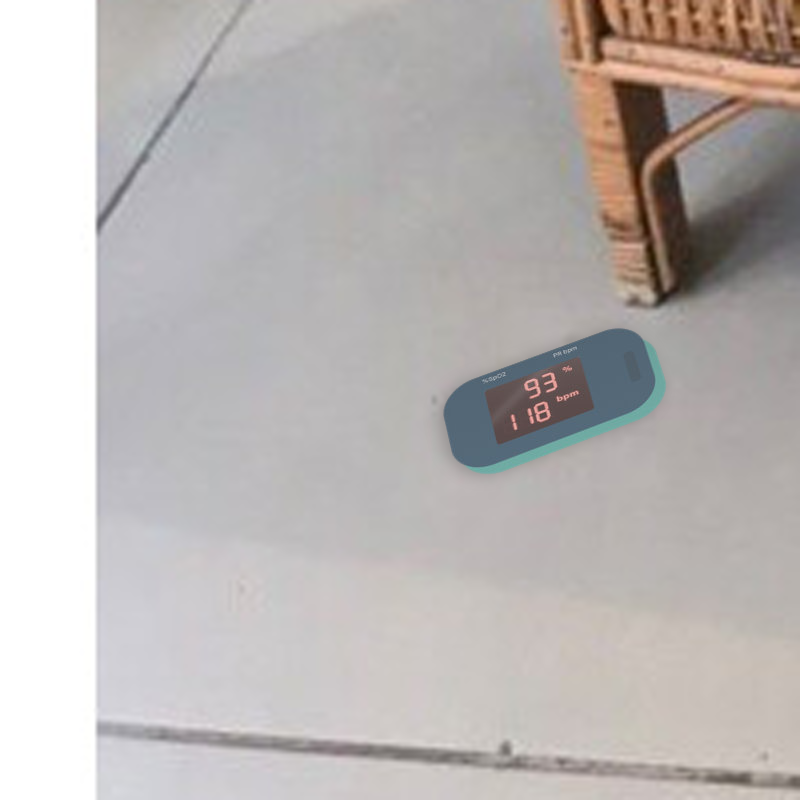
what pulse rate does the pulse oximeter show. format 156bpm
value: 118bpm
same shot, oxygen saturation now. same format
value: 93%
